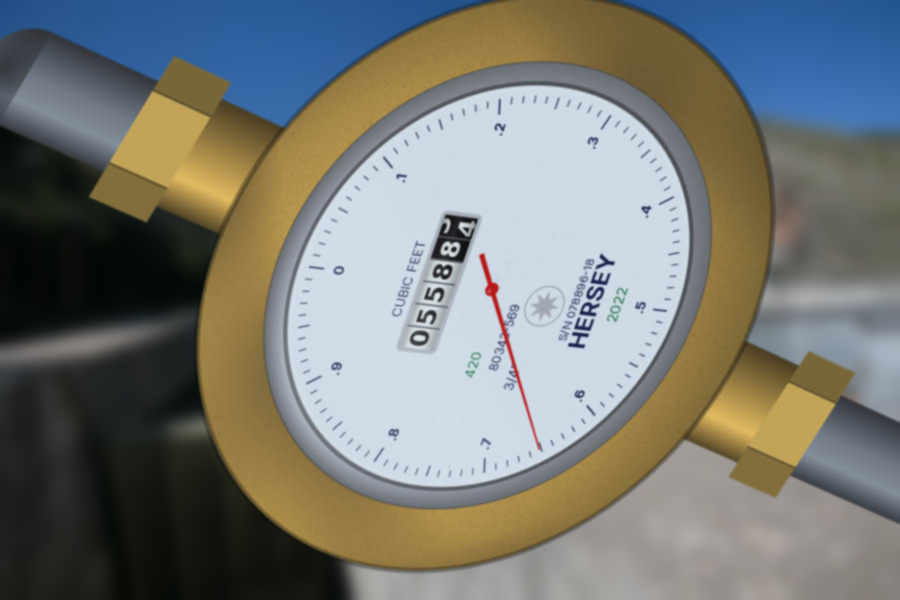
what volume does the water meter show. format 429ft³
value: 55883.65ft³
